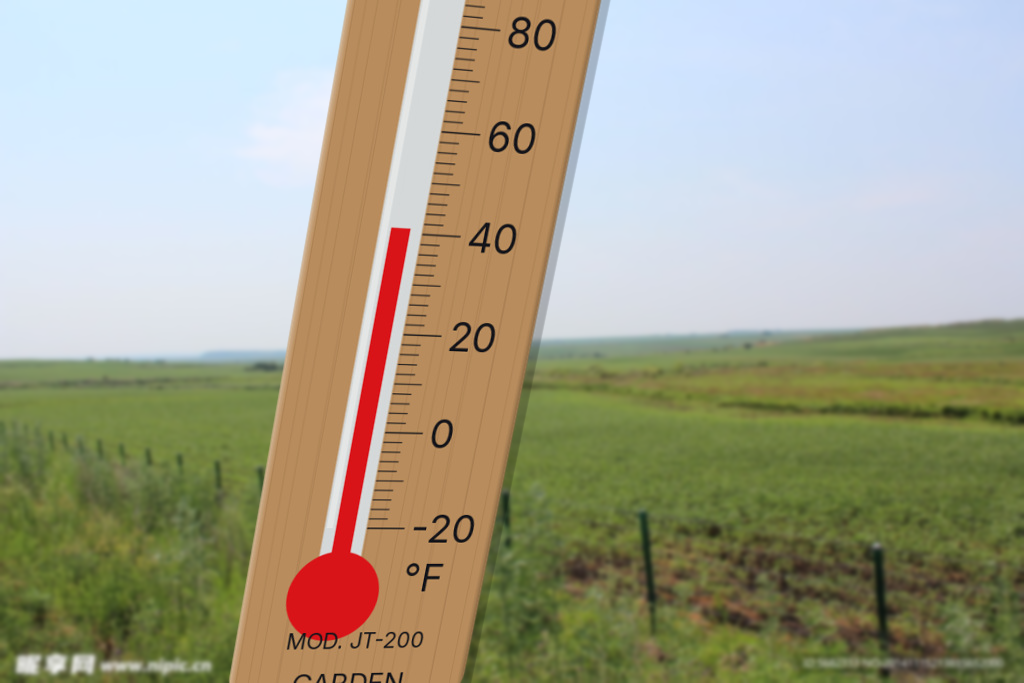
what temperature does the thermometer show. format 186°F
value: 41°F
